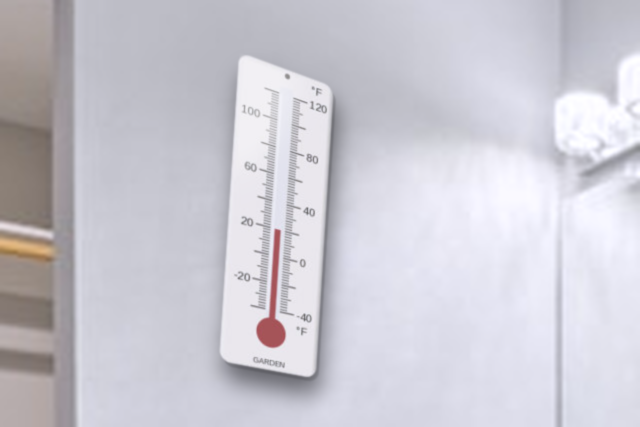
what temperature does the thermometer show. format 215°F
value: 20°F
